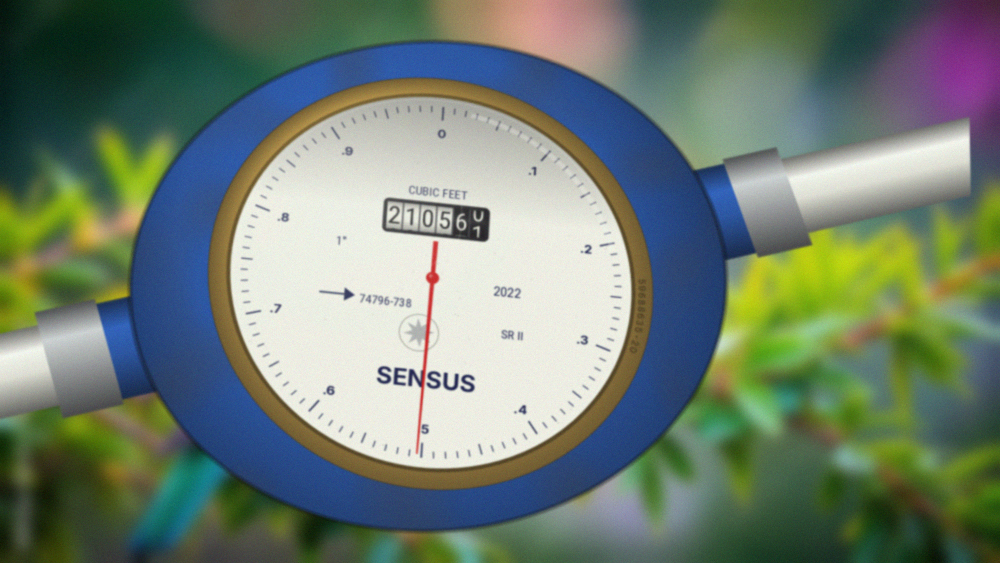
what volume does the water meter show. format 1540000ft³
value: 210560.50ft³
